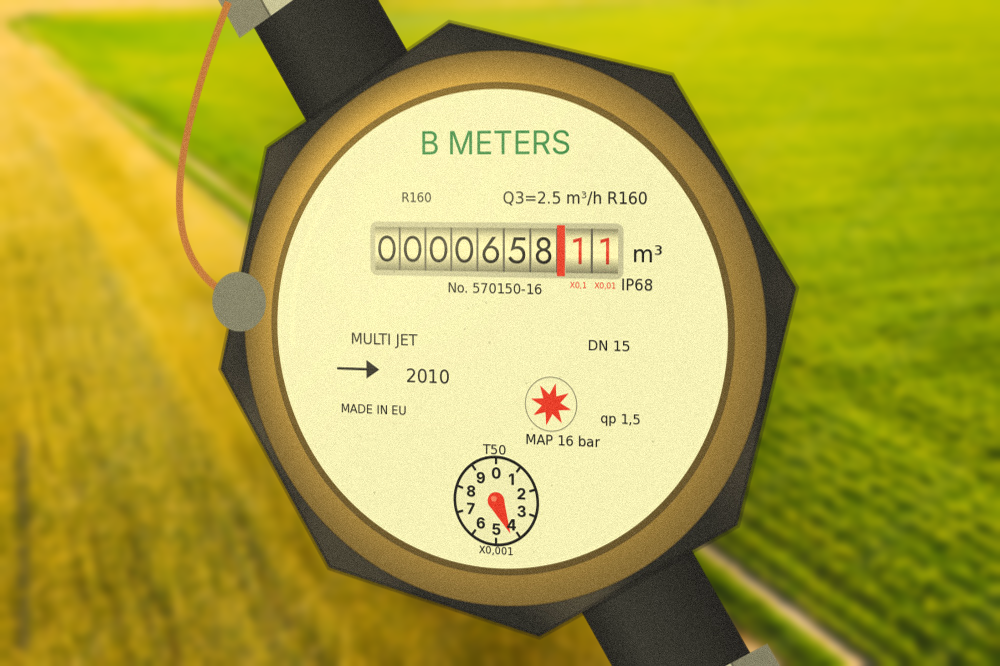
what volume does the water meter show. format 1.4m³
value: 658.114m³
